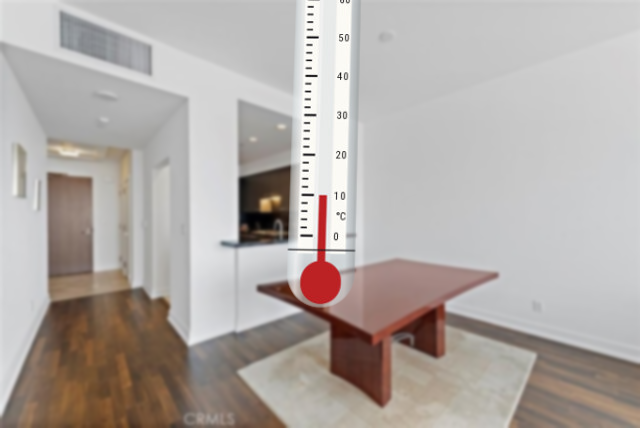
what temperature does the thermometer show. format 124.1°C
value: 10°C
